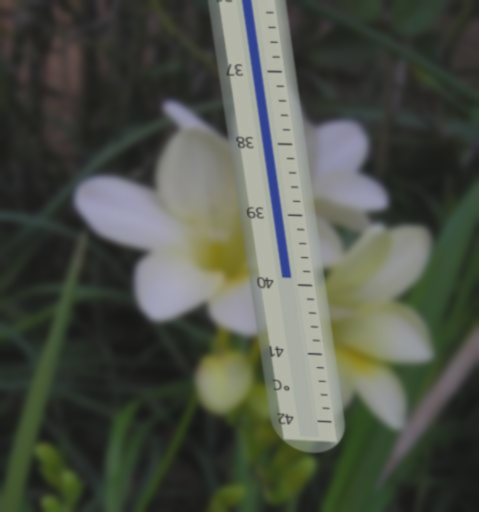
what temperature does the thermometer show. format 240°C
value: 39.9°C
